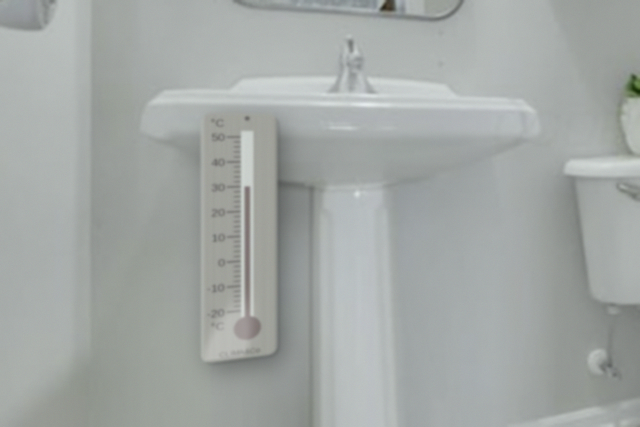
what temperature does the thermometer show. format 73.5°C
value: 30°C
